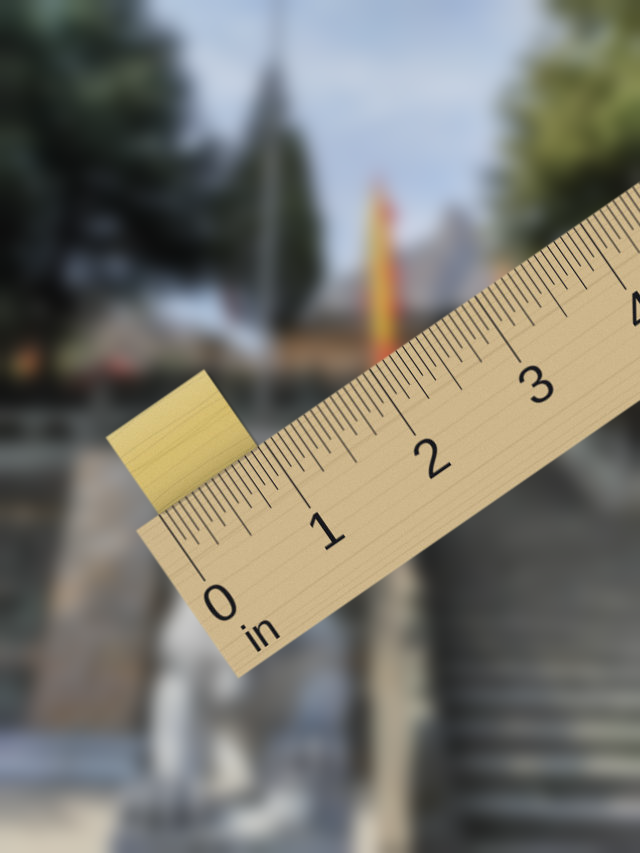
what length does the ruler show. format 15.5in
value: 0.9375in
